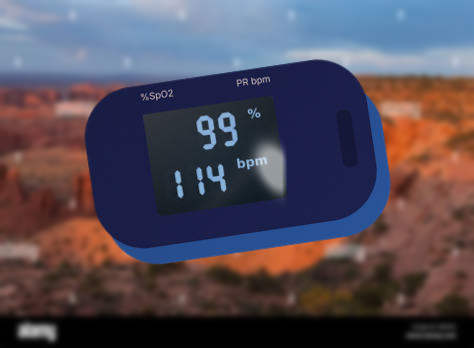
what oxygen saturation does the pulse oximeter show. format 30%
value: 99%
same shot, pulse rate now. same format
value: 114bpm
